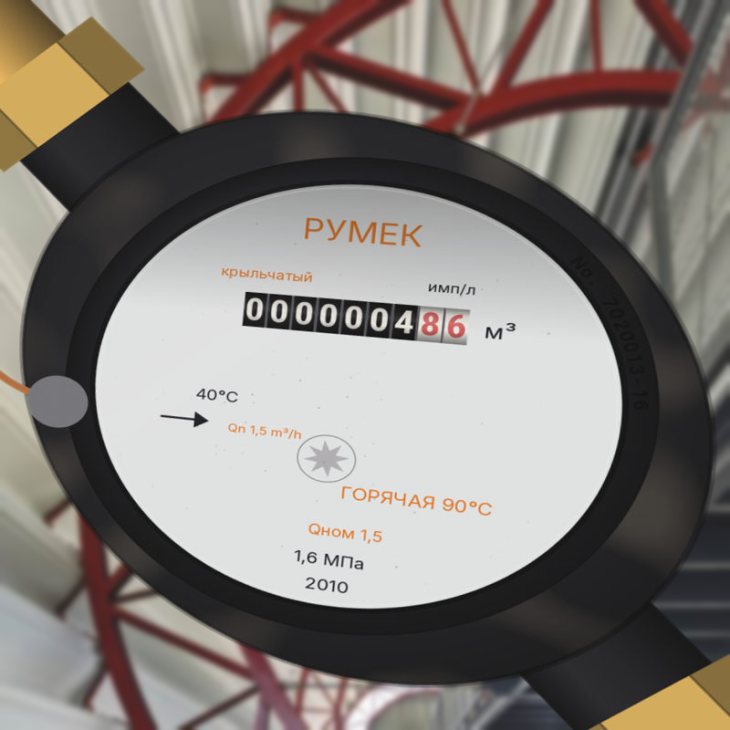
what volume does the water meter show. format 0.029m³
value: 4.86m³
